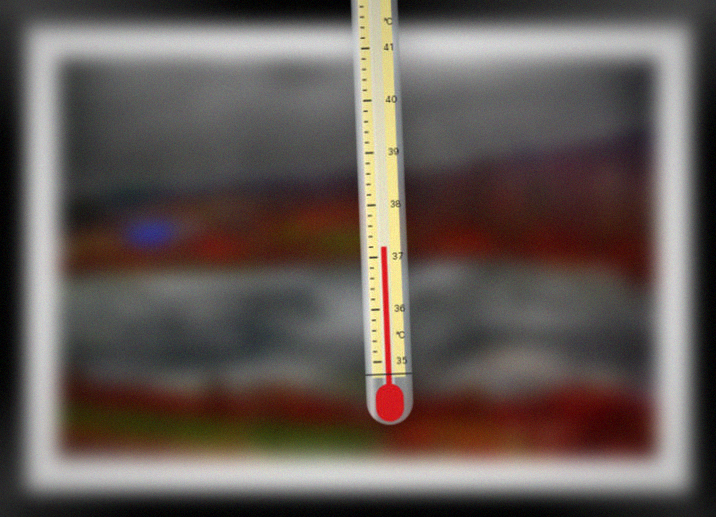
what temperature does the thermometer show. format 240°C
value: 37.2°C
